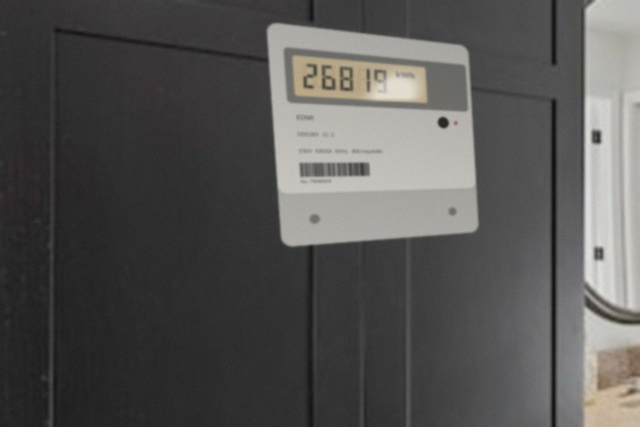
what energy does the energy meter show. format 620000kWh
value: 26819kWh
